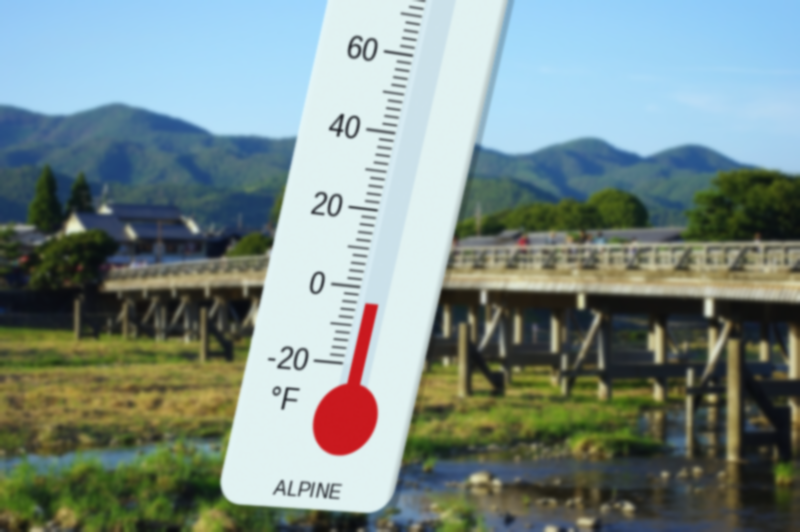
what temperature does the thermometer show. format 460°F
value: -4°F
